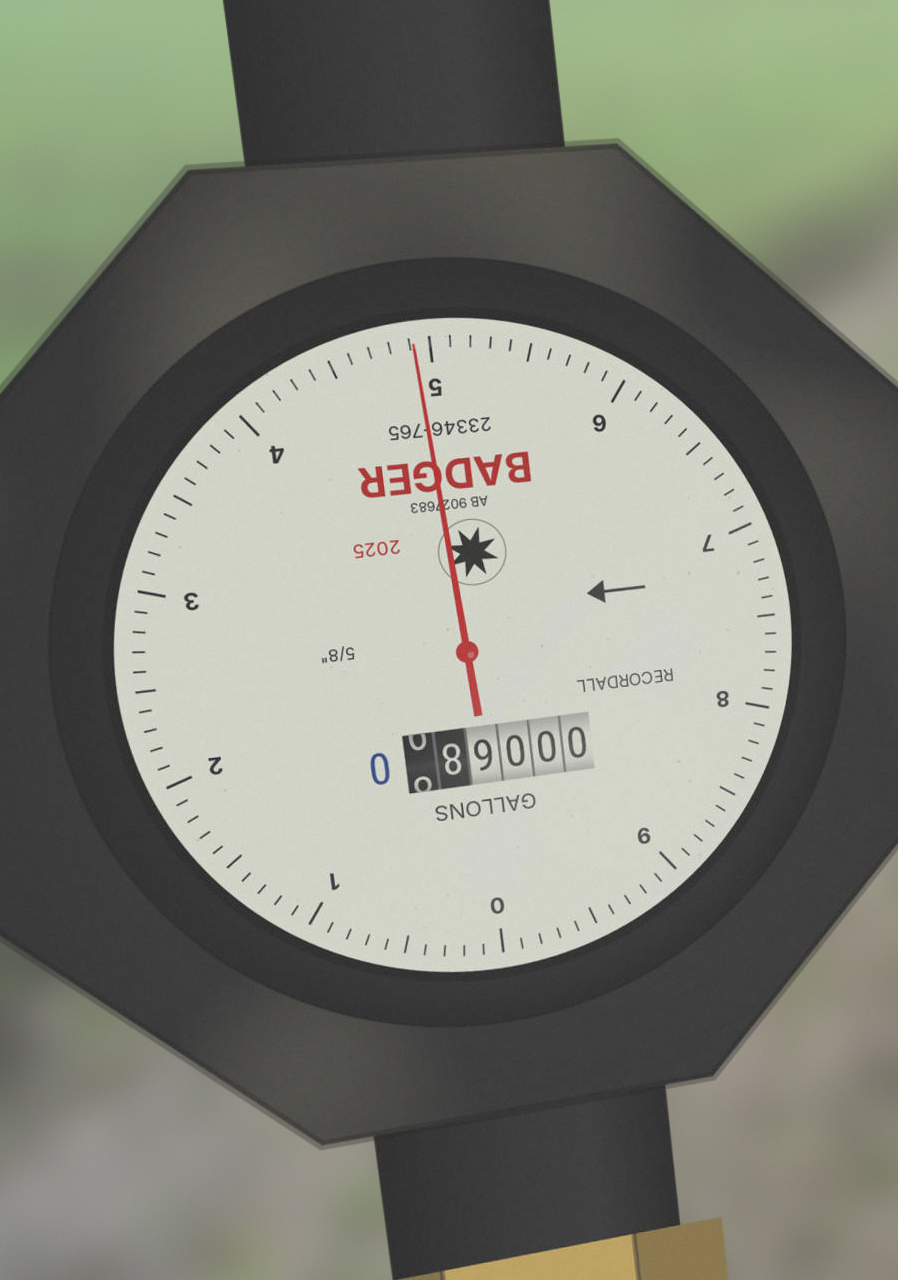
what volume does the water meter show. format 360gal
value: 6884.9gal
